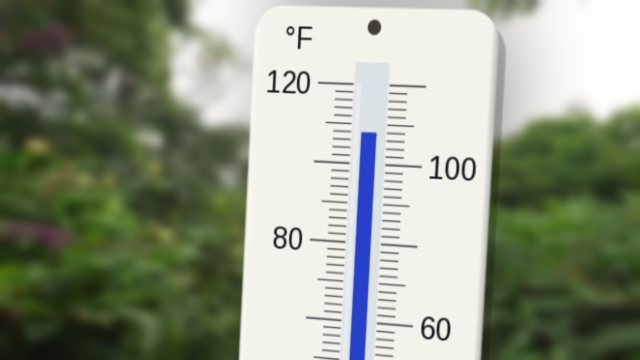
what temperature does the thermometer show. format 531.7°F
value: 108°F
